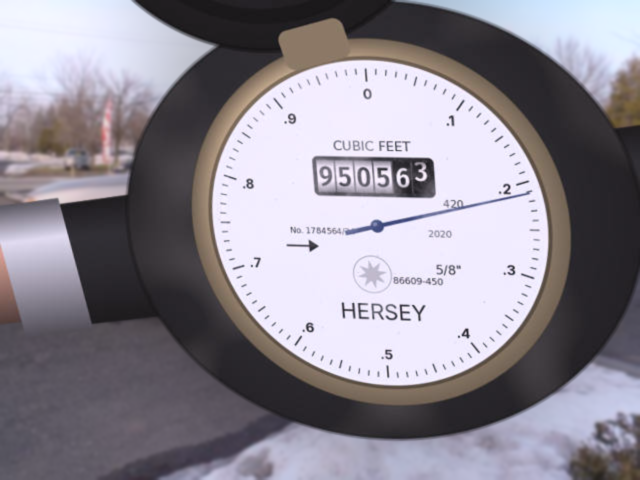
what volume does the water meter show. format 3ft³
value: 950563.21ft³
